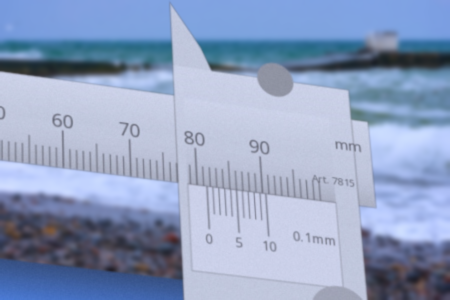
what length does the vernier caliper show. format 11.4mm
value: 81.5mm
